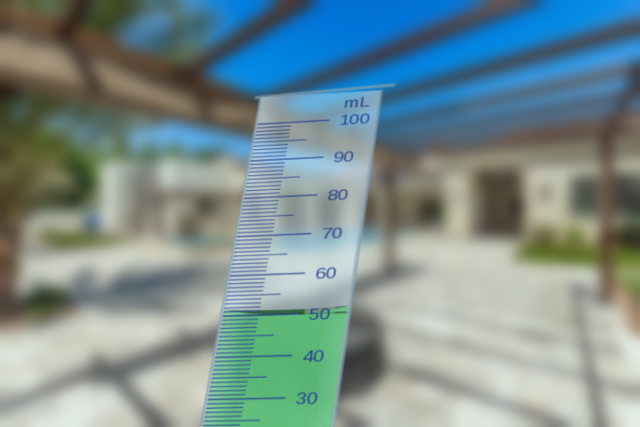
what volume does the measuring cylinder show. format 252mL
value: 50mL
